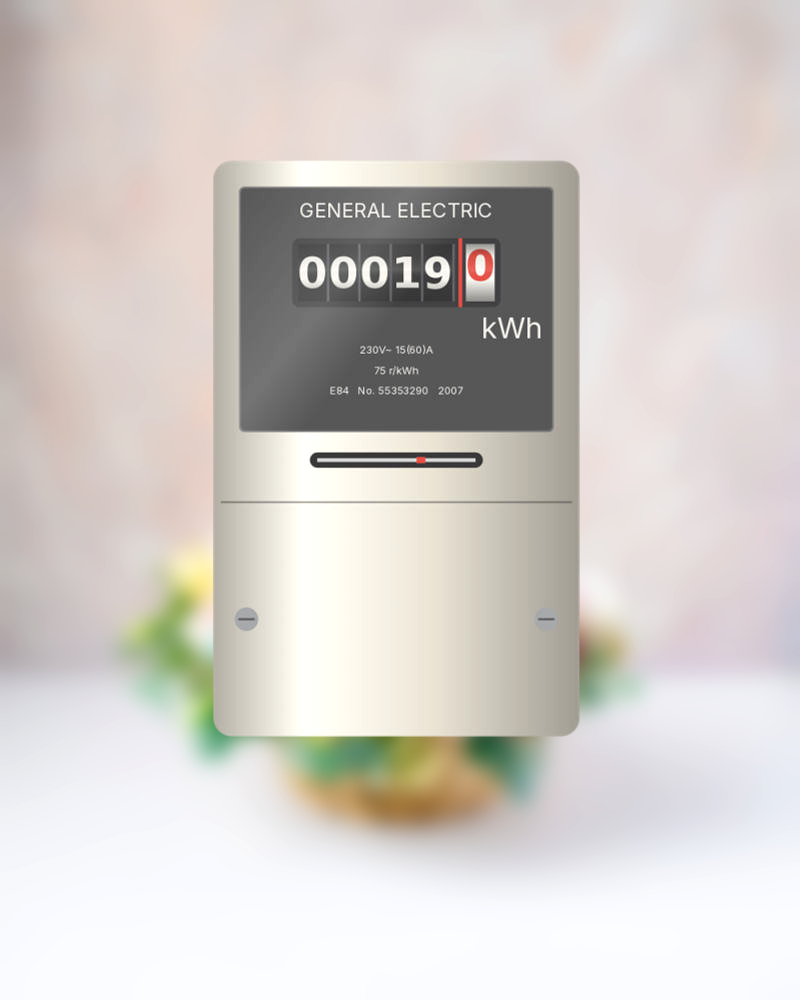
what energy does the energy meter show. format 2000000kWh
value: 19.0kWh
